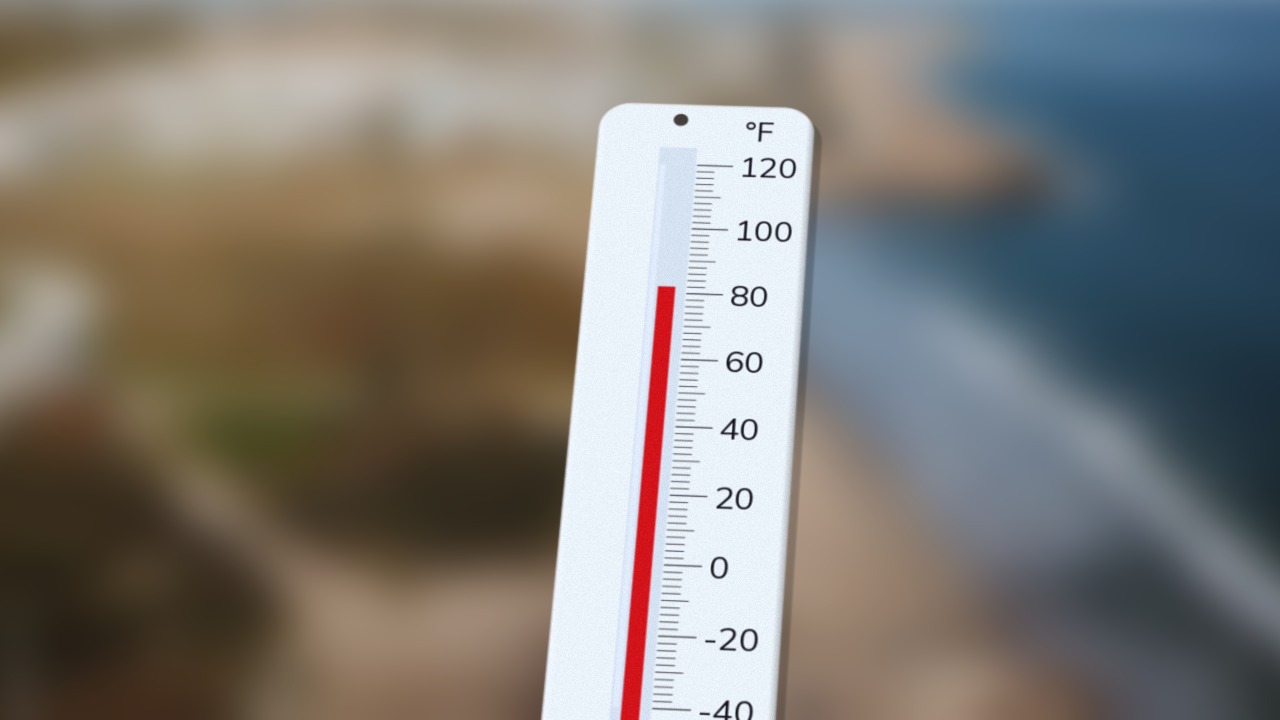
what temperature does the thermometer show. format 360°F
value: 82°F
